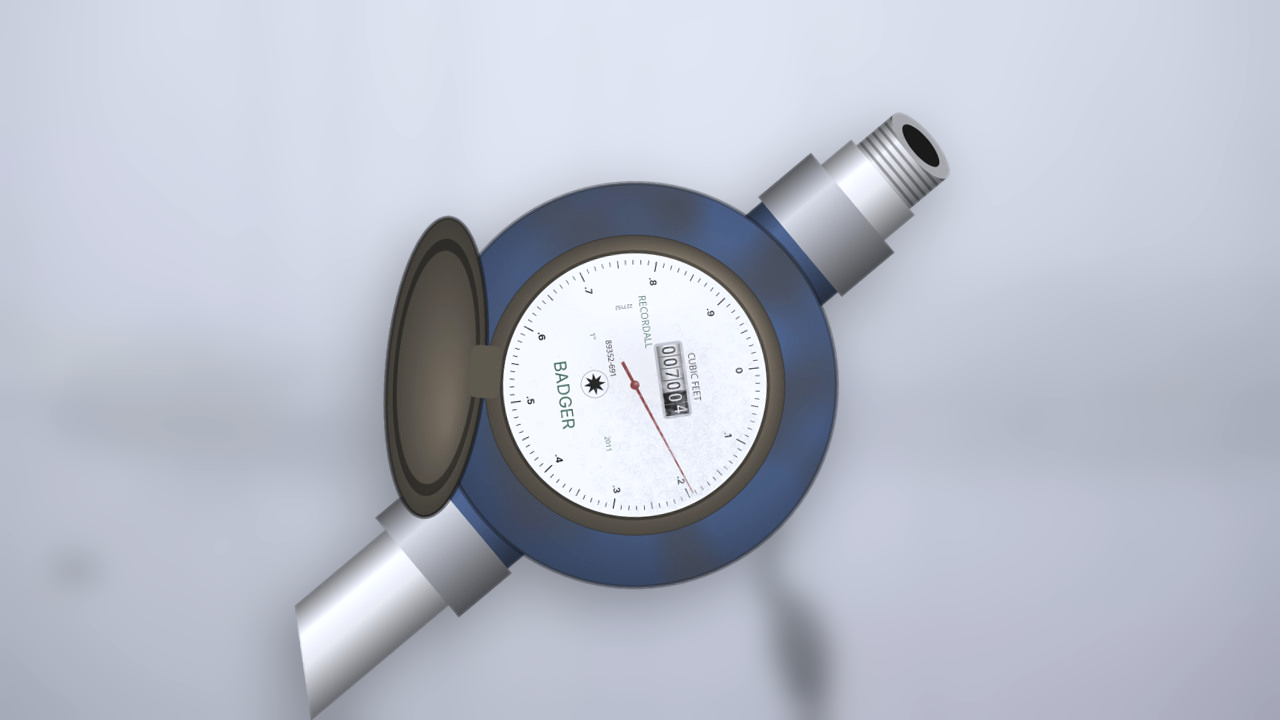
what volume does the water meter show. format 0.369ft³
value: 7004.19ft³
